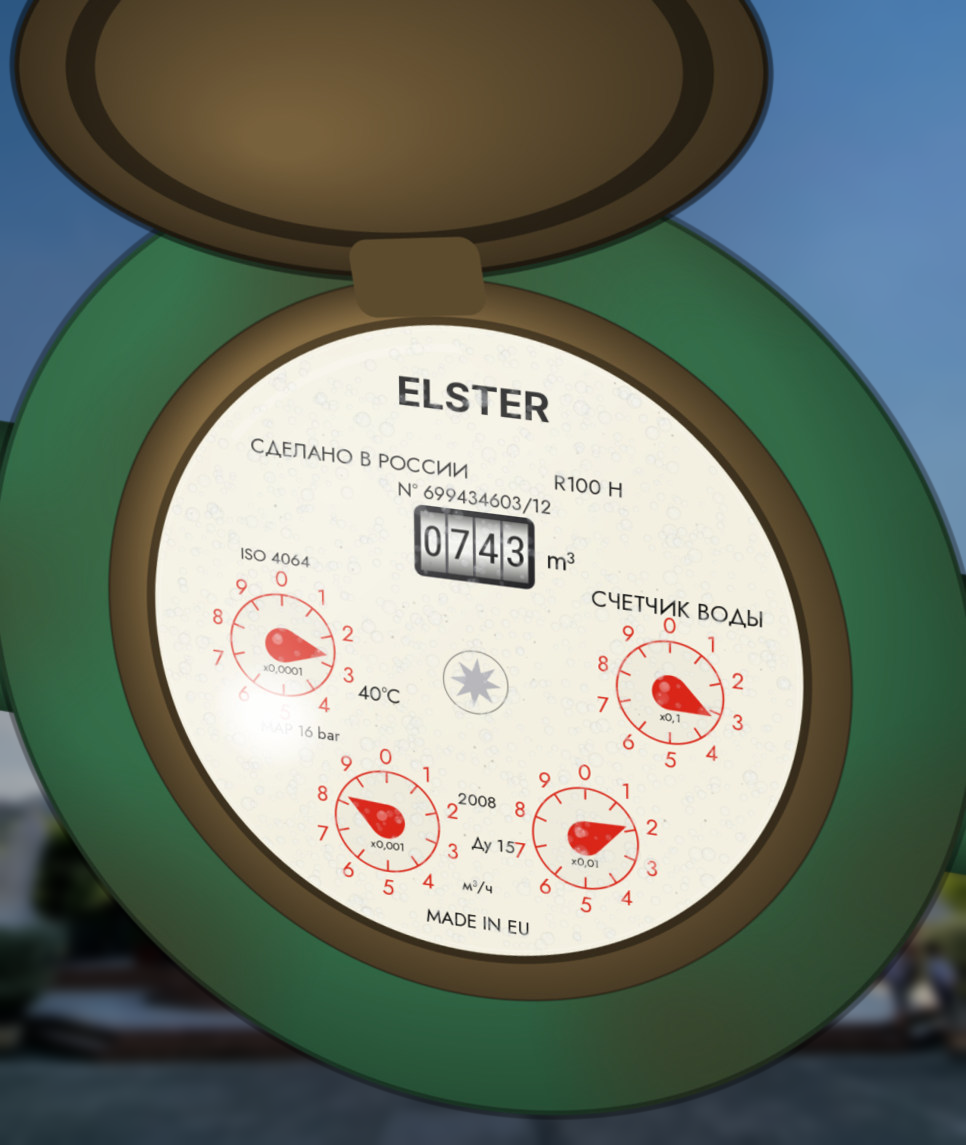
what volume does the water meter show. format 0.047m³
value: 743.3182m³
